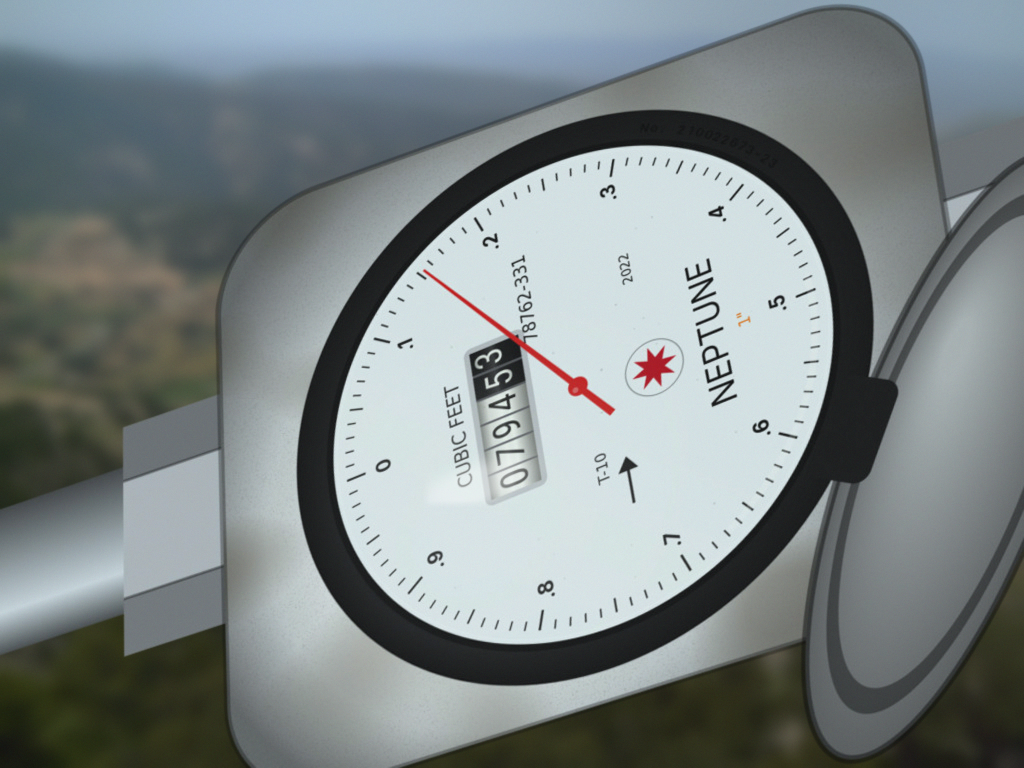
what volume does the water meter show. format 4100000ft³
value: 79453.15ft³
